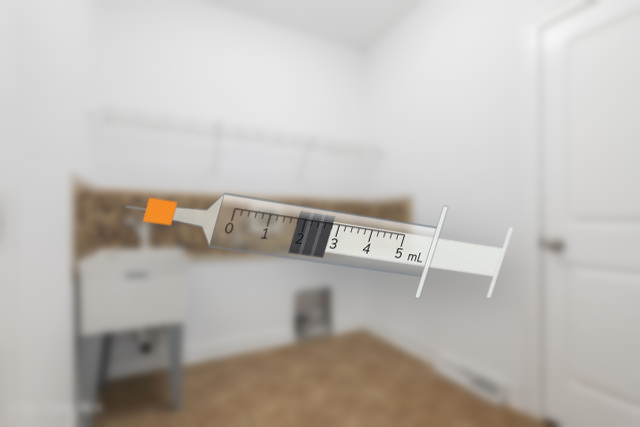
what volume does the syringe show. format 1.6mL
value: 1.8mL
